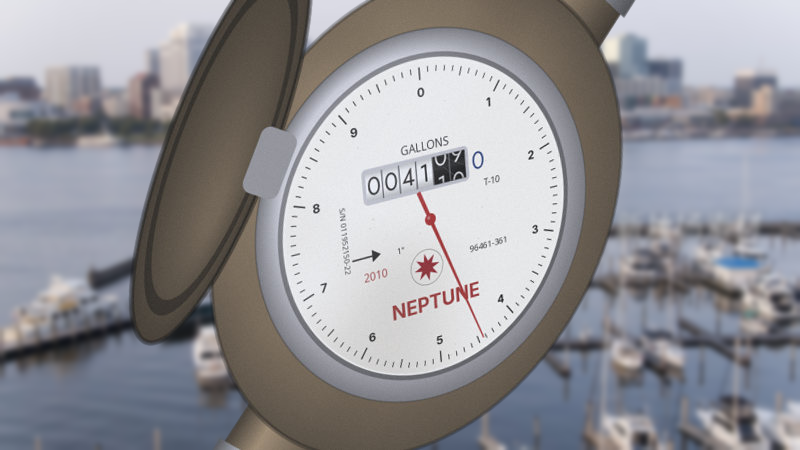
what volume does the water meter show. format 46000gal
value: 41094.4gal
